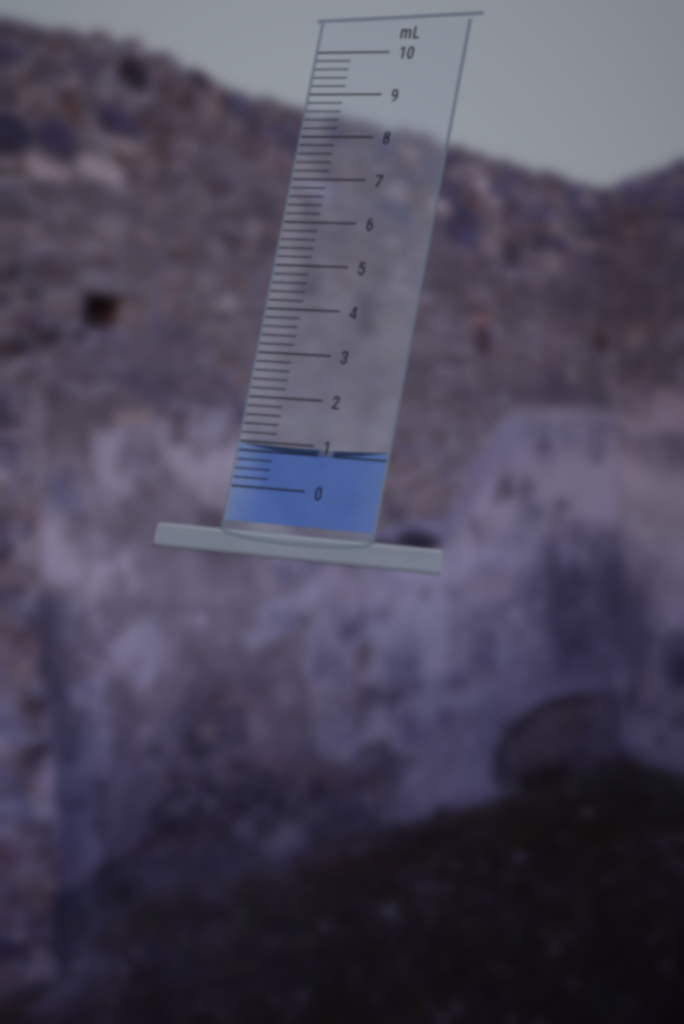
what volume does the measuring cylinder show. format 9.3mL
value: 0.8mL
